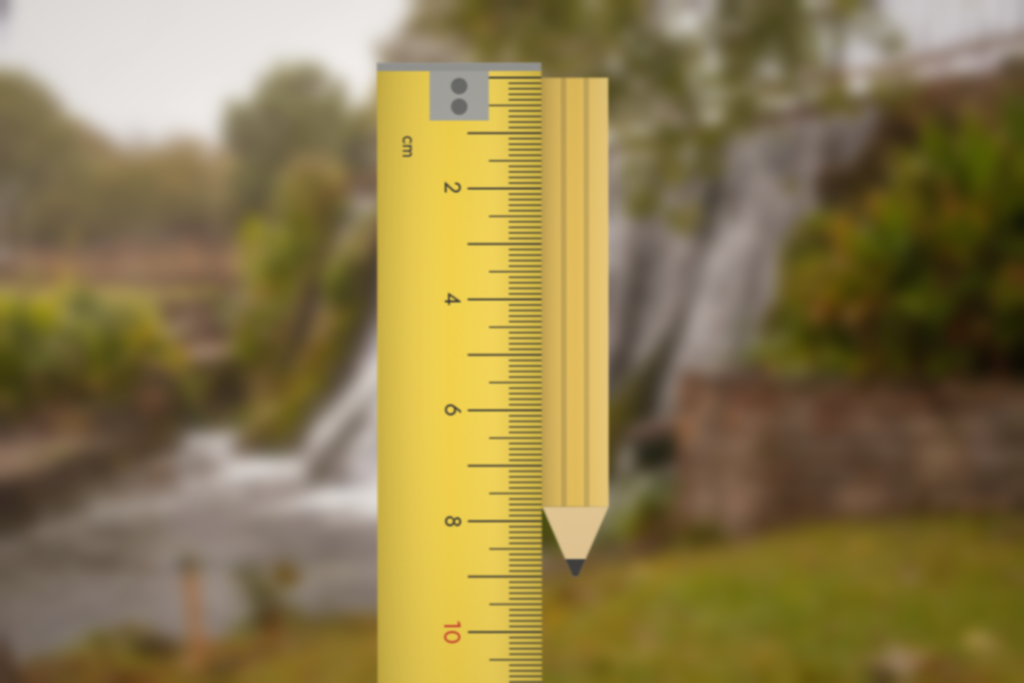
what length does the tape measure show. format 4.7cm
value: 9cm
